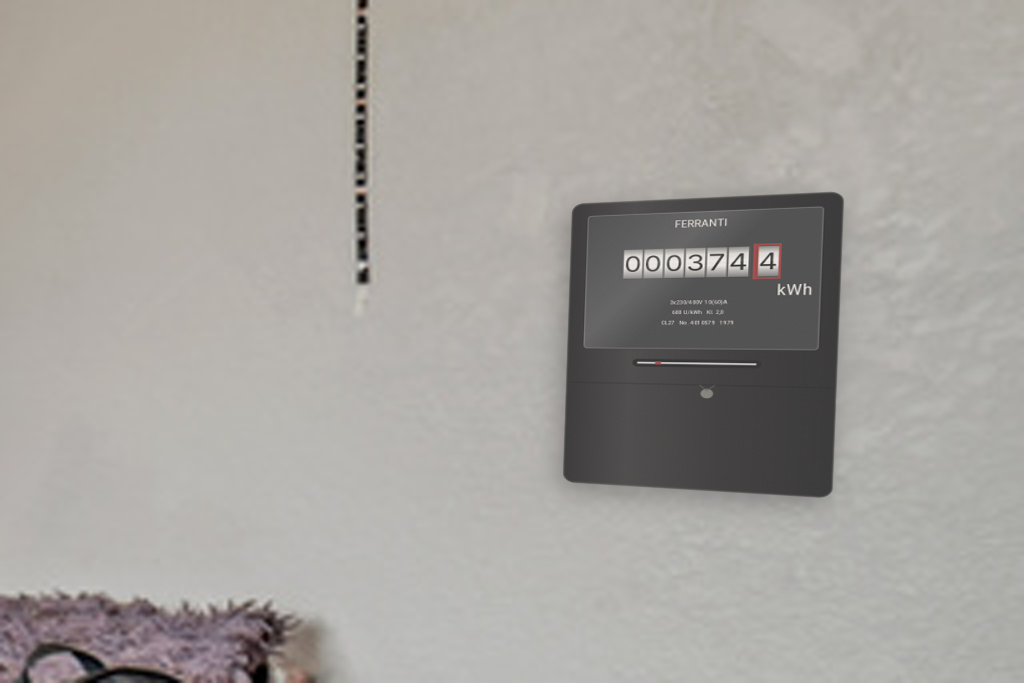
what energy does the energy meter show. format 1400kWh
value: 374.4kWh
